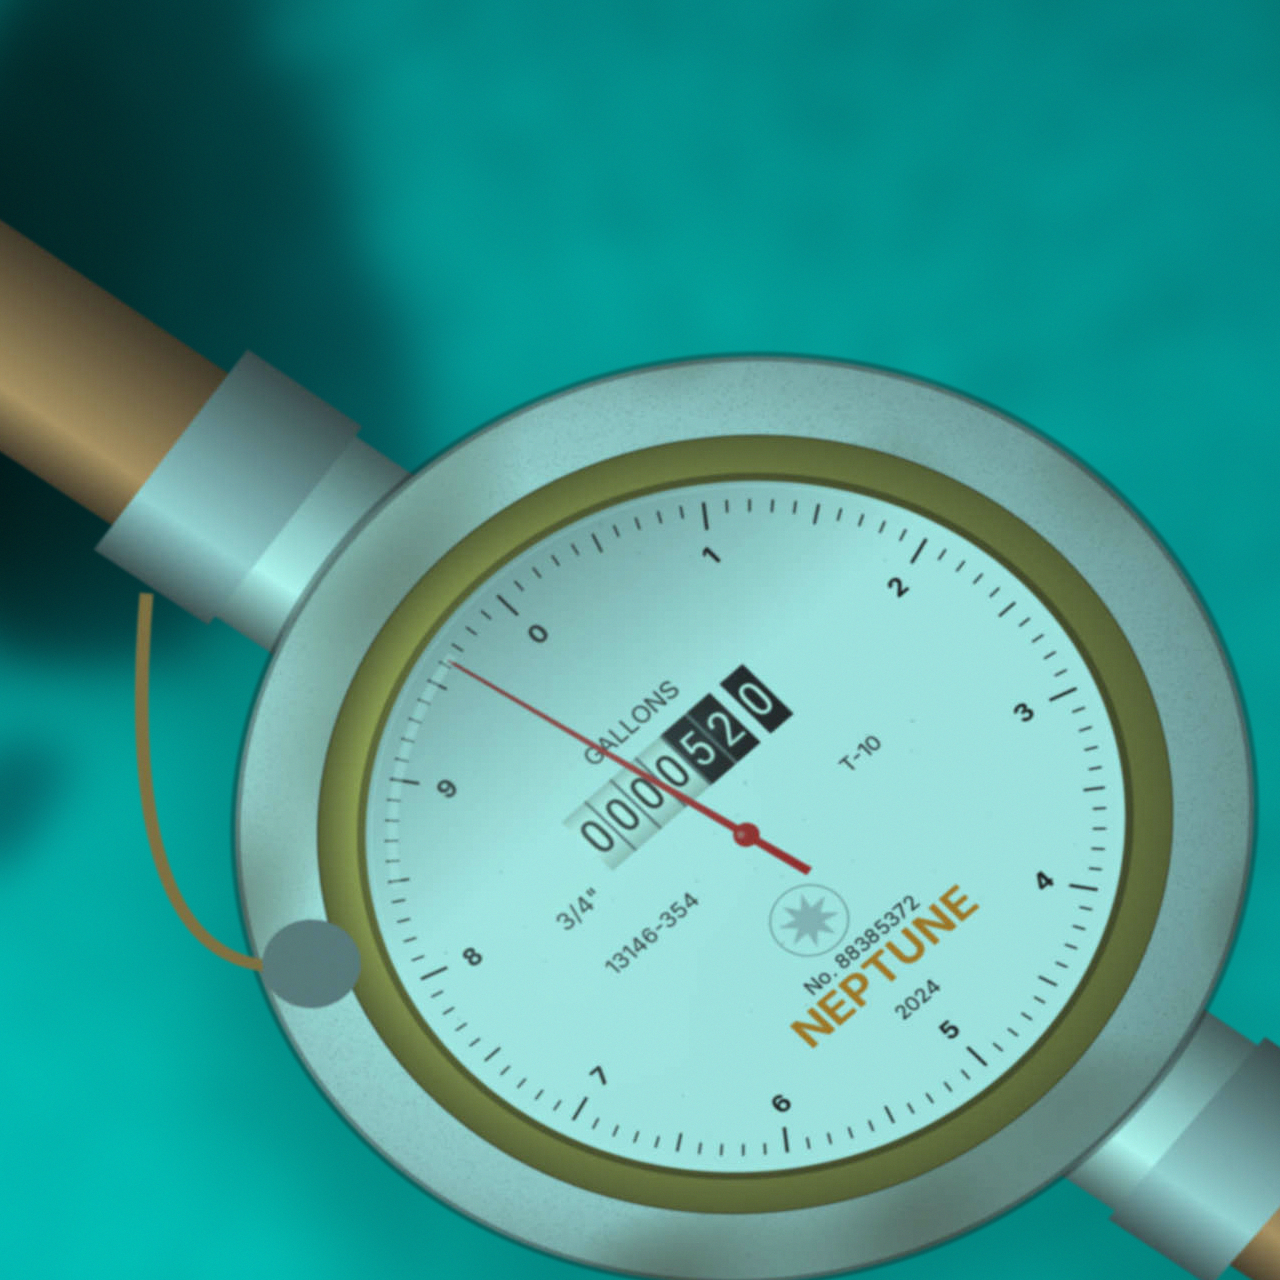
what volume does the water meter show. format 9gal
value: 519.6gal
